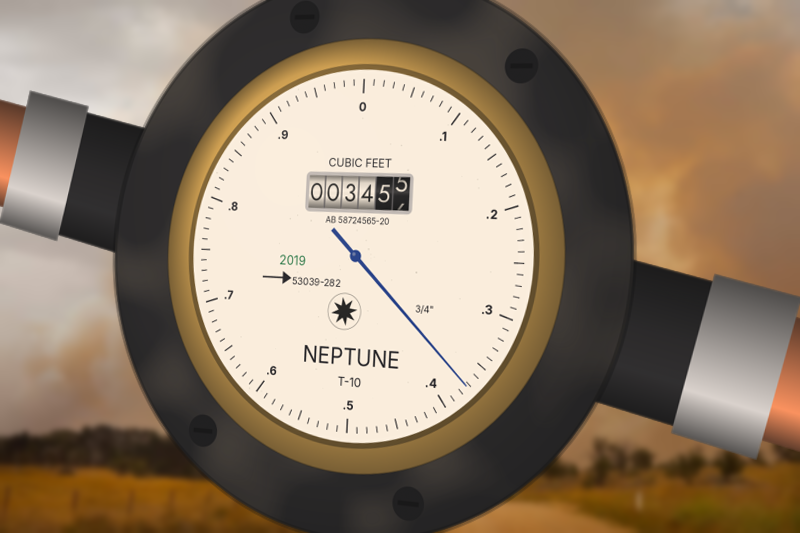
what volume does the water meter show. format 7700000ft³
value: 3455.37ft³
